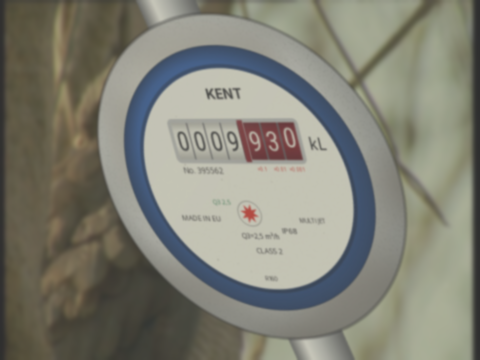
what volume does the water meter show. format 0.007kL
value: 9.930kL
